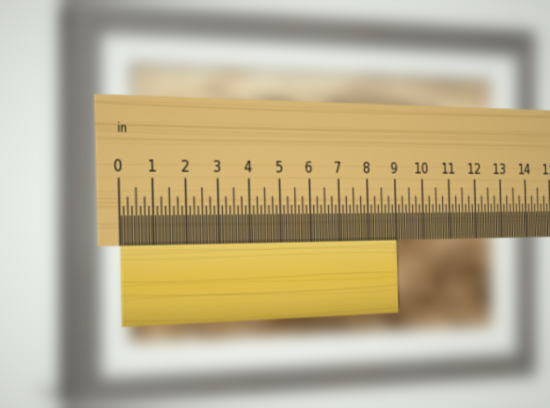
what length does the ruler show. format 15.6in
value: 9in
